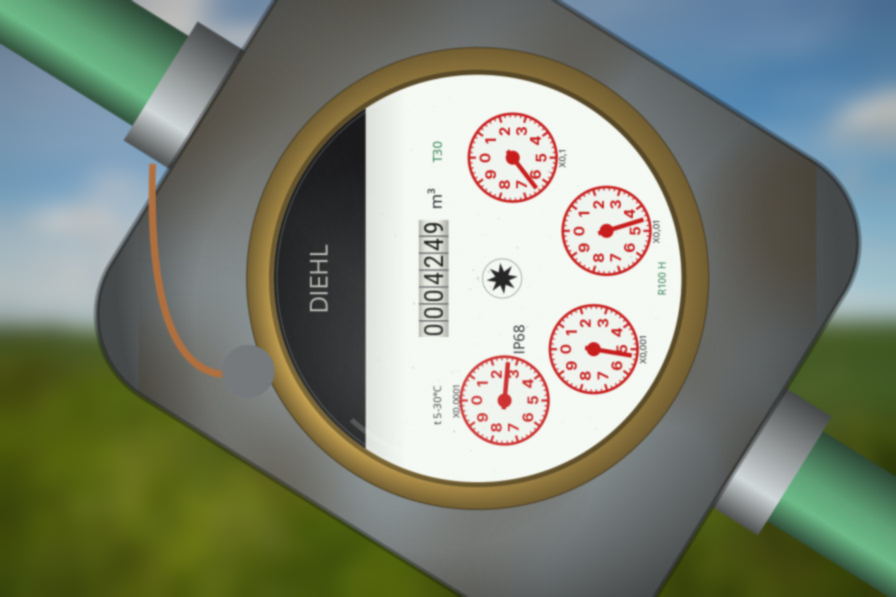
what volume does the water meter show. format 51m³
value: 4249.6452m³
